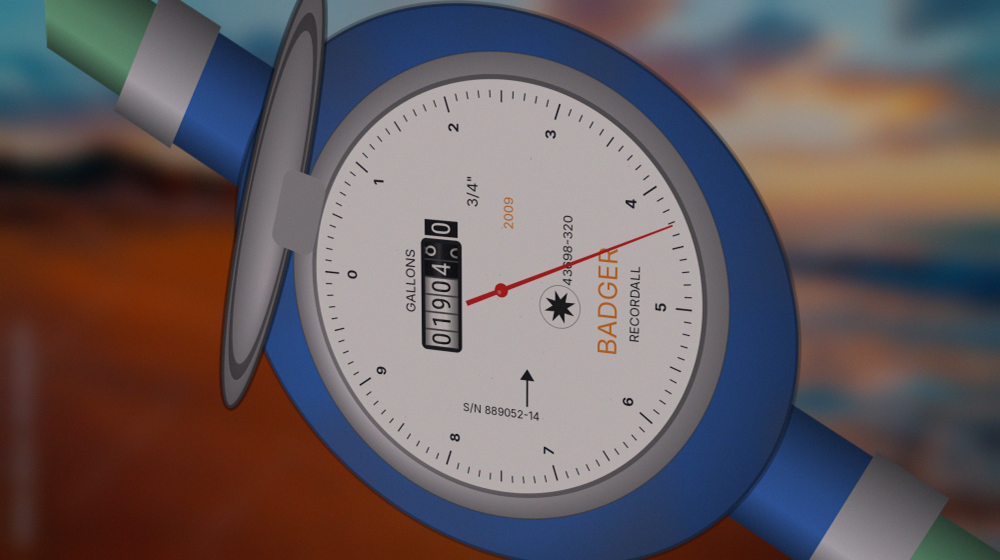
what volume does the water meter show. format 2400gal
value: 190484.3gal
